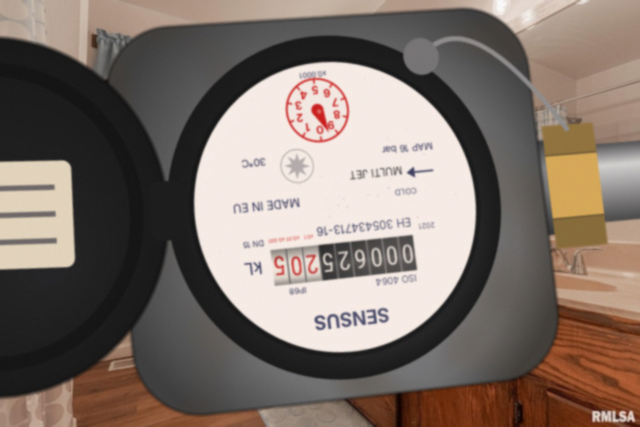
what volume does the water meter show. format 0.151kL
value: 625.2049kL
